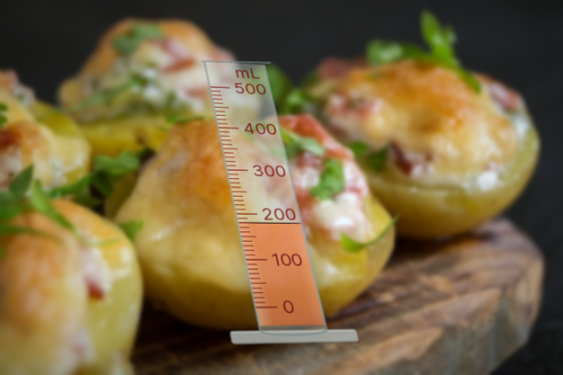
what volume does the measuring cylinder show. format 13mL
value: 180mL
